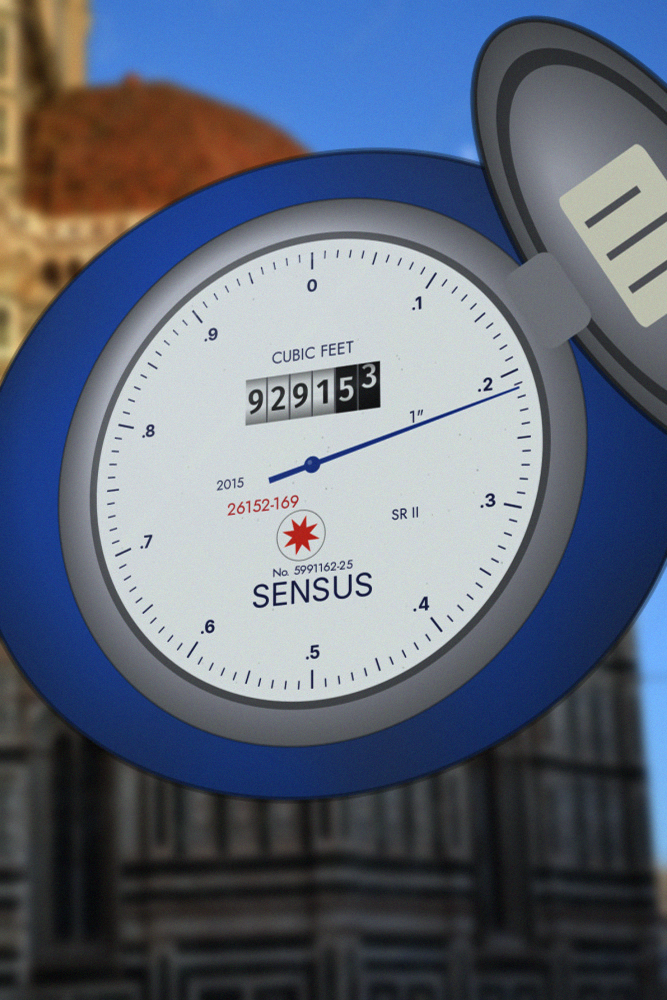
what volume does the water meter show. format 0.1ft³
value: 929153.21ft³
